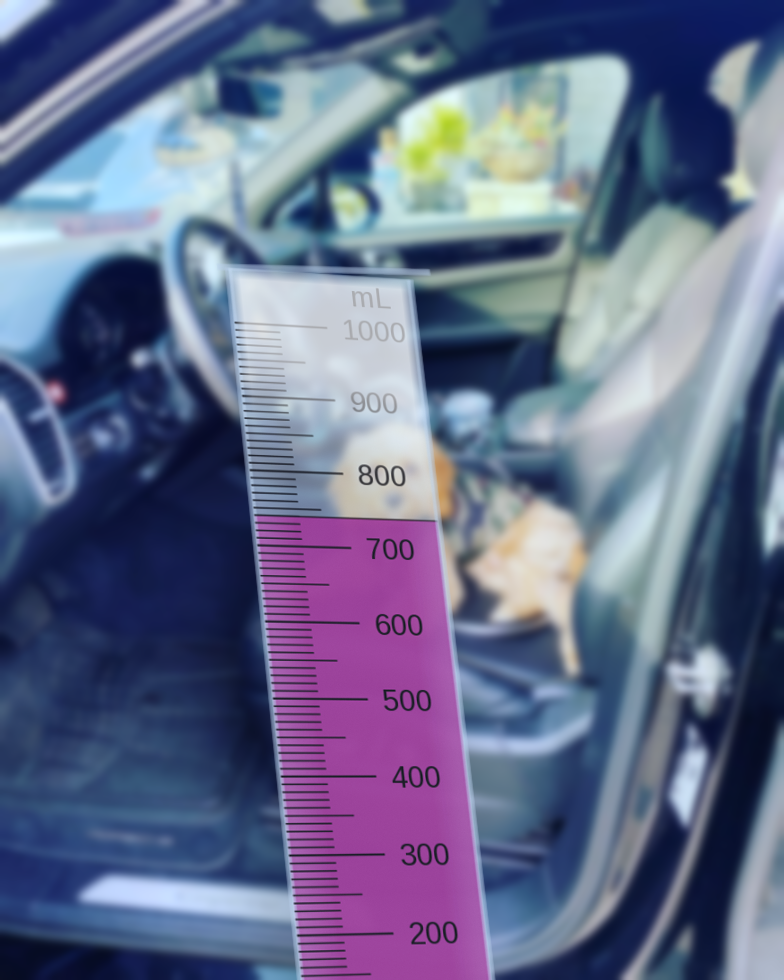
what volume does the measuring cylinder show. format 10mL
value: 740mL
